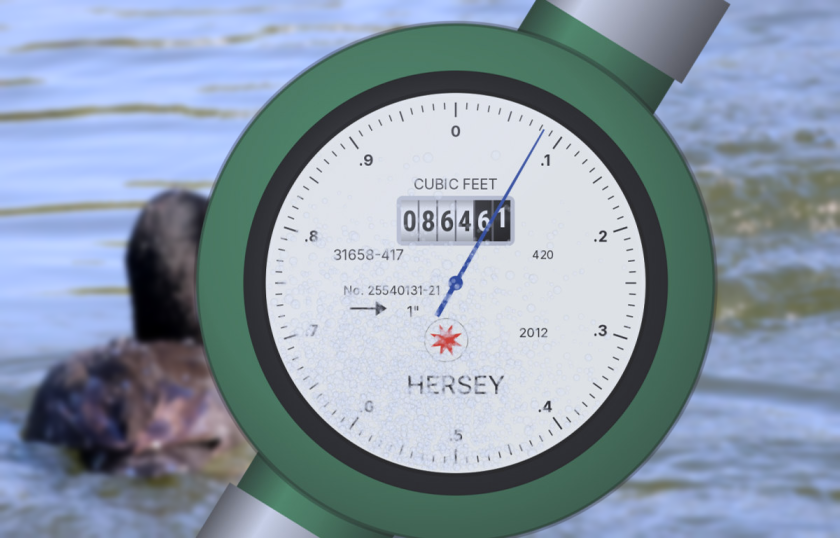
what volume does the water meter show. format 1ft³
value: 86461.08ft³
